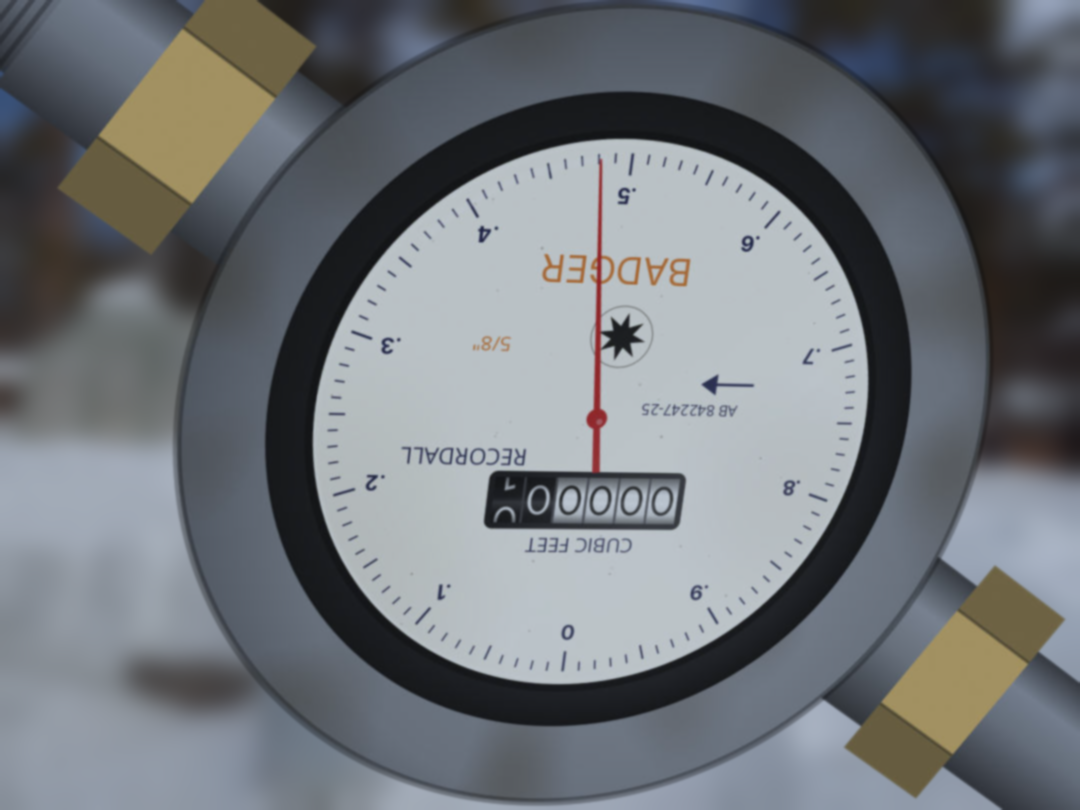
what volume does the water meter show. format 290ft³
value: 0.48ft³
